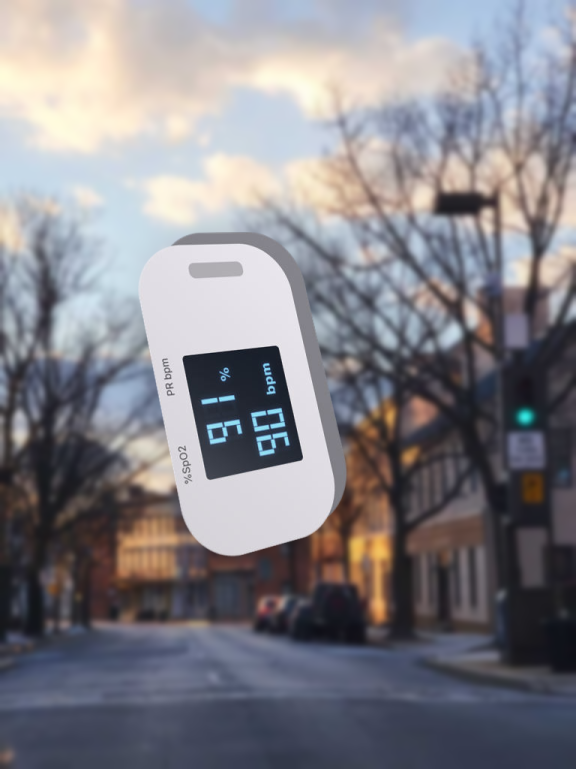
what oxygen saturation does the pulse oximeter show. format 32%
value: 91%
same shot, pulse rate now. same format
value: 90bpm
